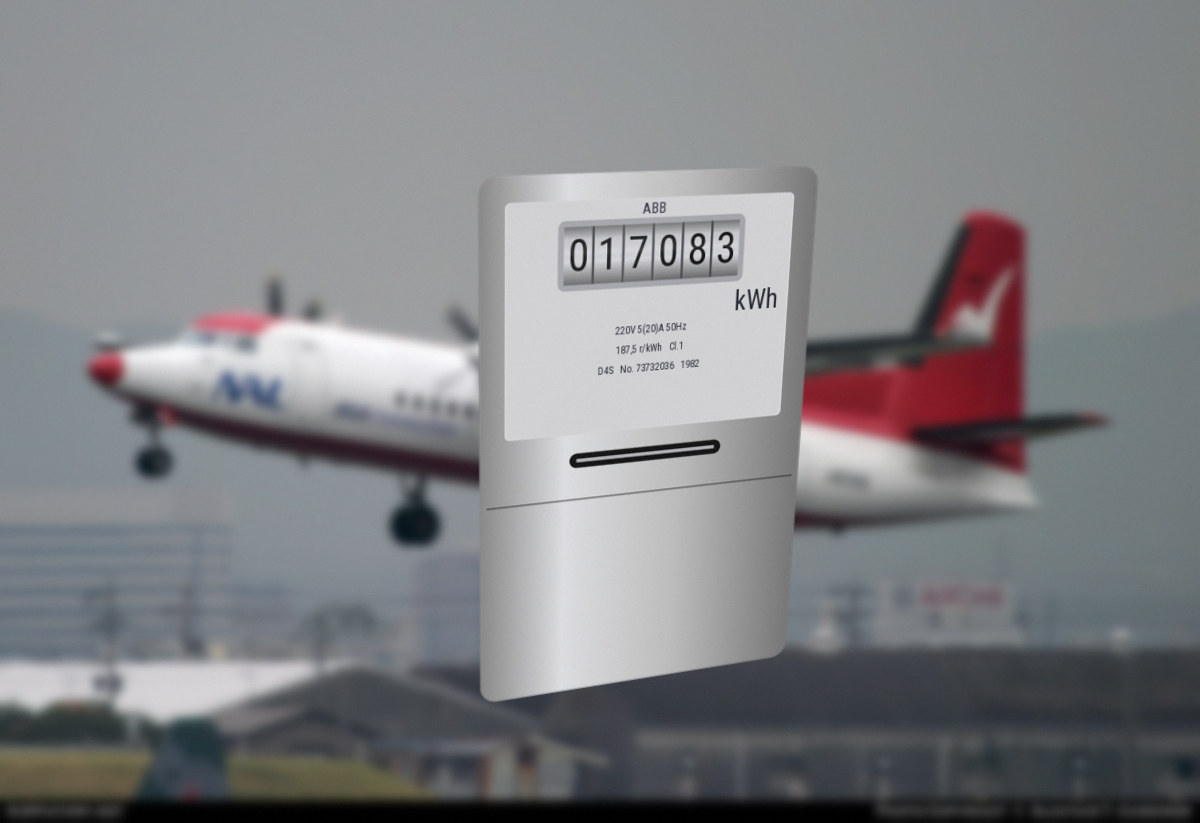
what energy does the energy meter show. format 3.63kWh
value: 17083kWh
